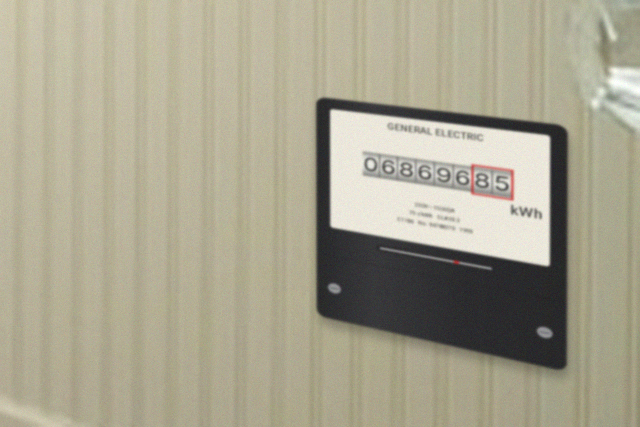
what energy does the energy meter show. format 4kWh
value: 68696.85kWh
